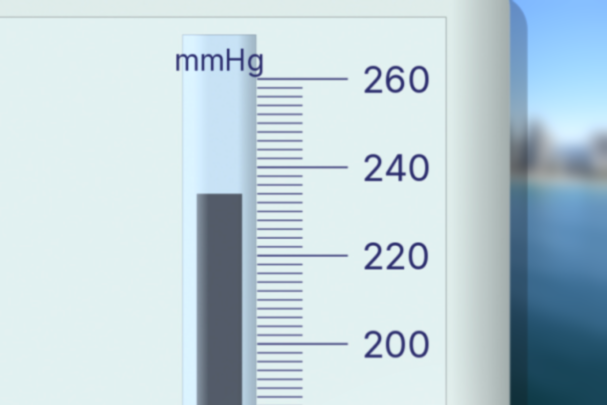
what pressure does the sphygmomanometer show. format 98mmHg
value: 234mmHg
